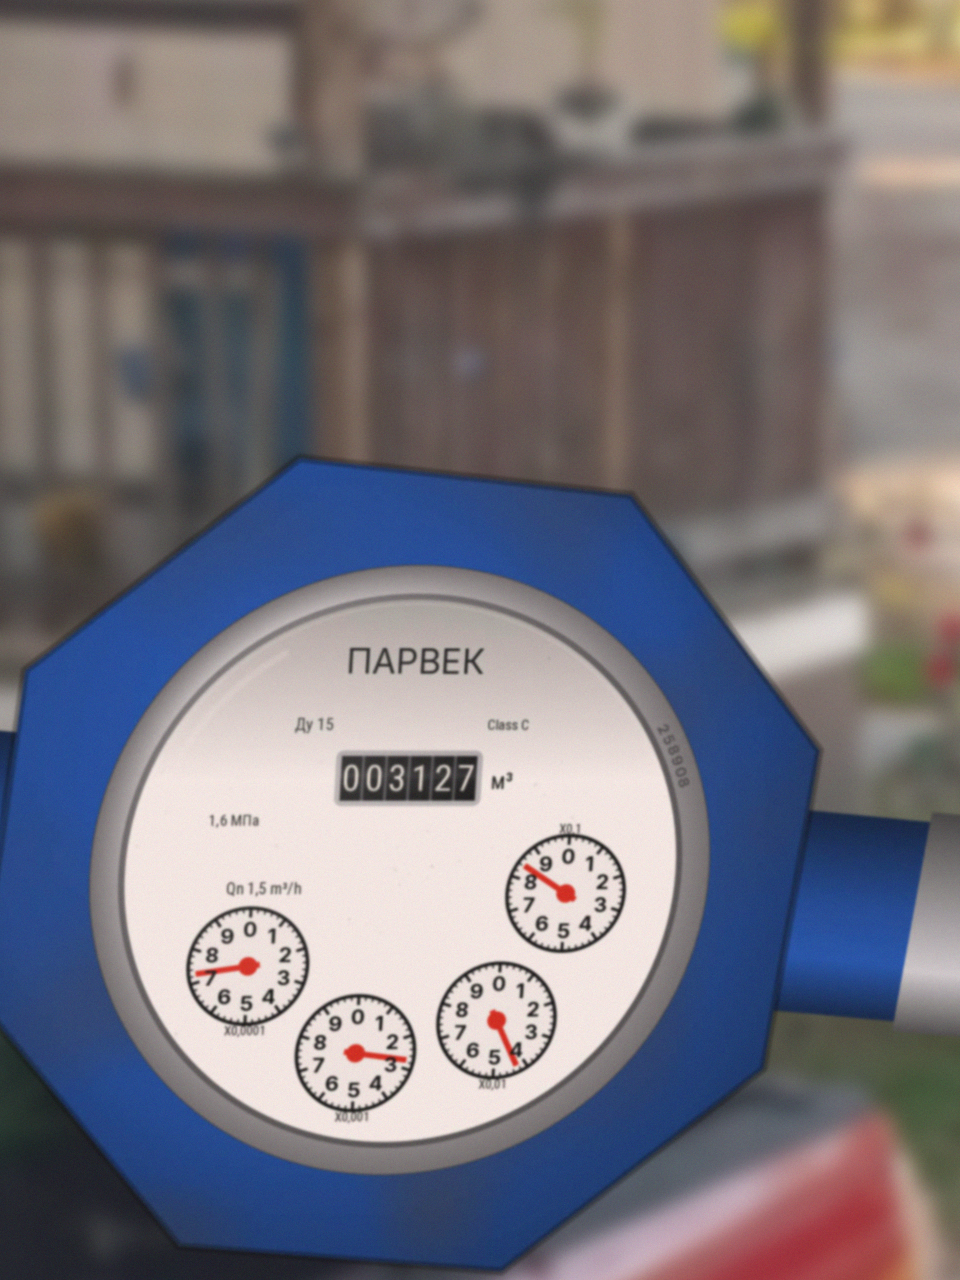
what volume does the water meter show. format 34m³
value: 3127.8427m³
